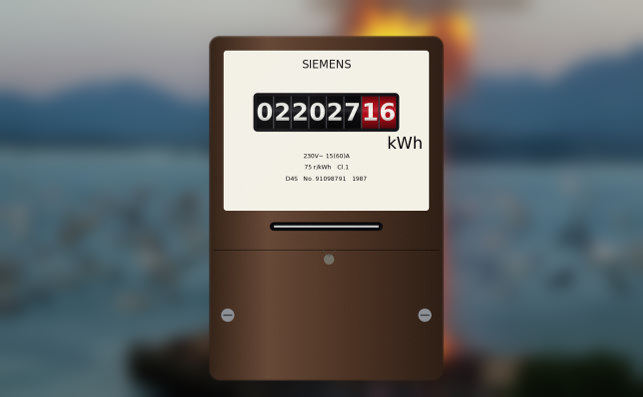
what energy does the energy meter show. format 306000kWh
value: 22027.16kWh
